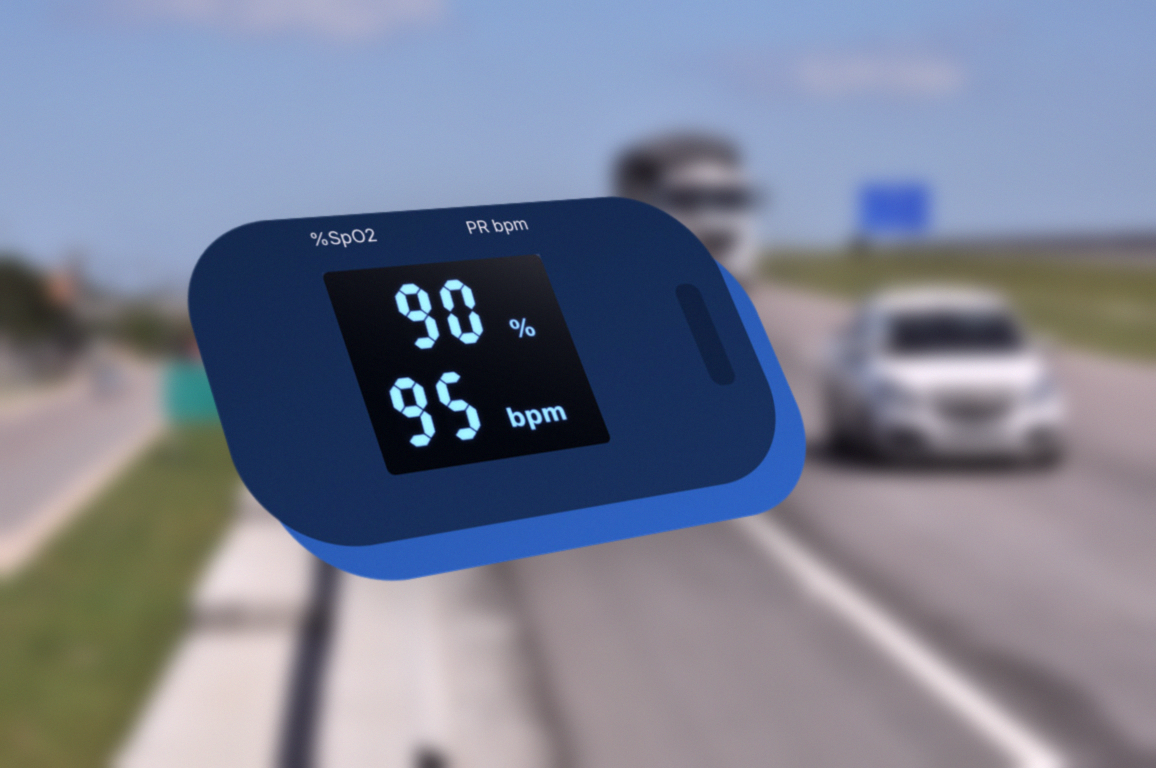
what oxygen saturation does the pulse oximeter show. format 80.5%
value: 90%
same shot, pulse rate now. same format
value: 95bpm
